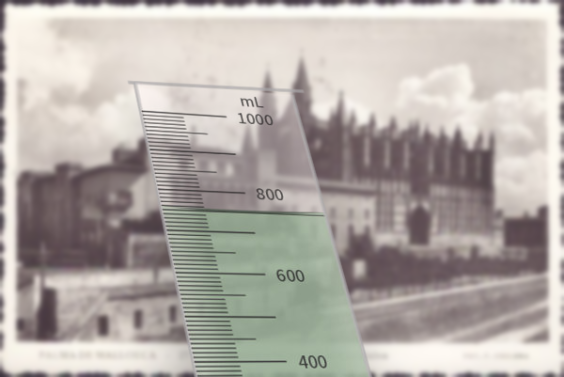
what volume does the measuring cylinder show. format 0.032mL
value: 750mL
